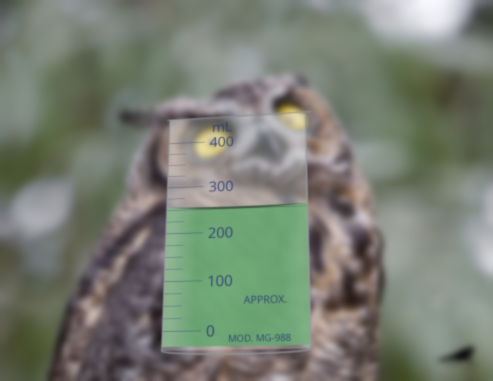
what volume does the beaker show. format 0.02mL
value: 250mL
